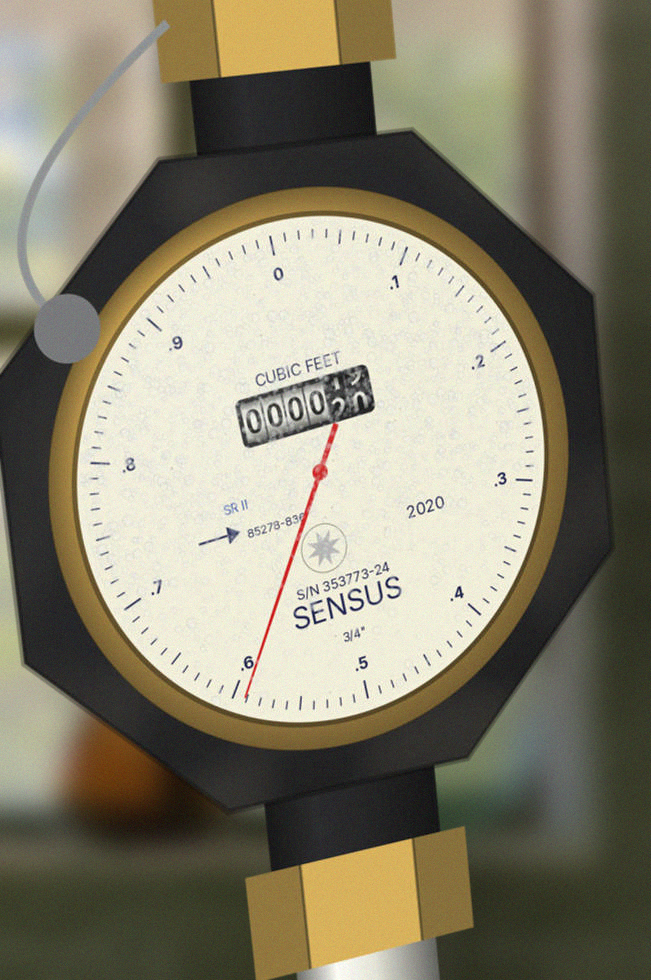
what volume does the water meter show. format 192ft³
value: 19.59ft³
